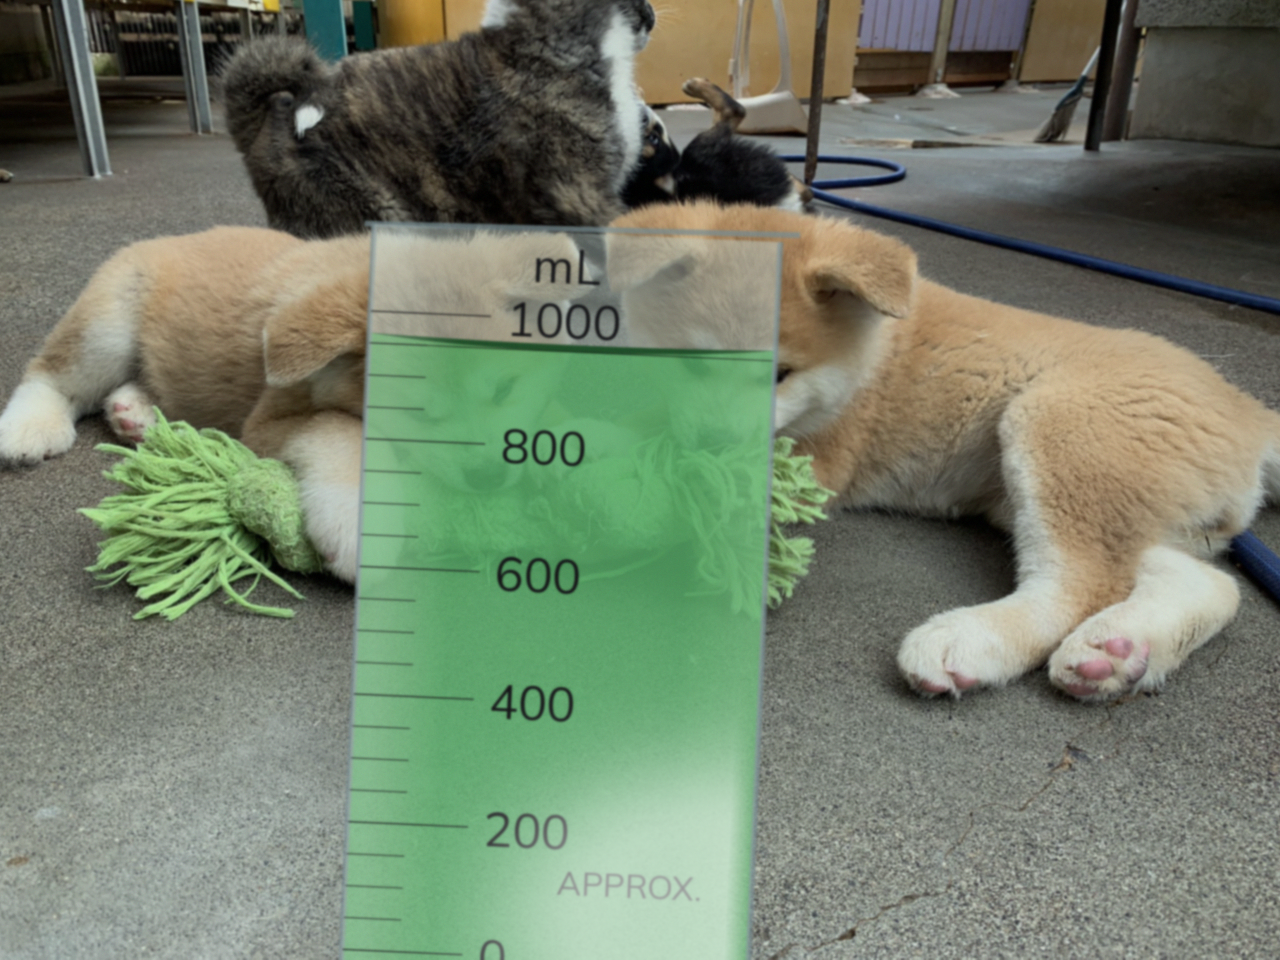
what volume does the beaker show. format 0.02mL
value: 950mL
